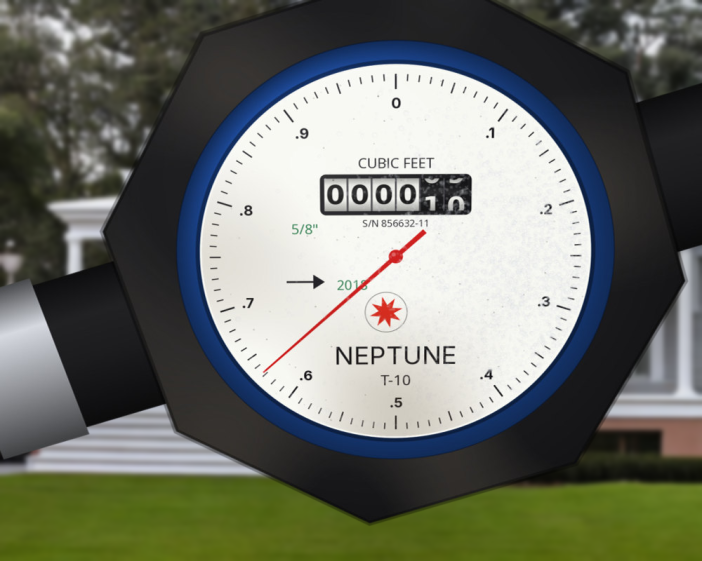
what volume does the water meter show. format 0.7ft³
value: 9.63ft³
